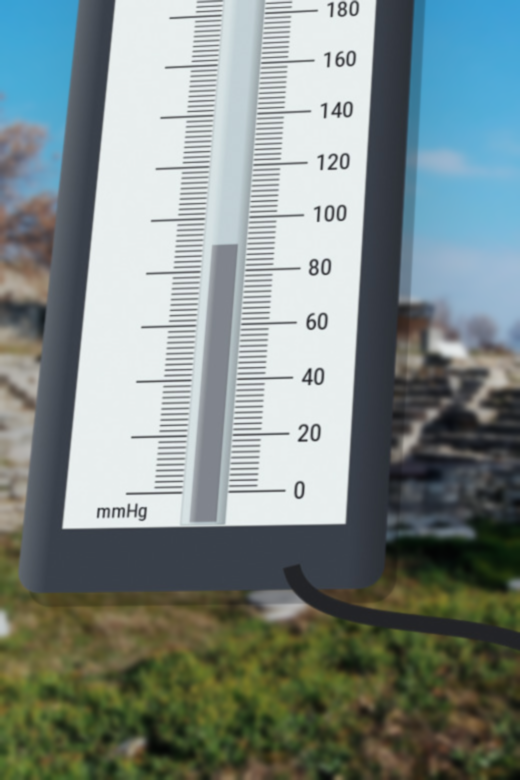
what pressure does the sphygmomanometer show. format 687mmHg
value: 90mmHg
